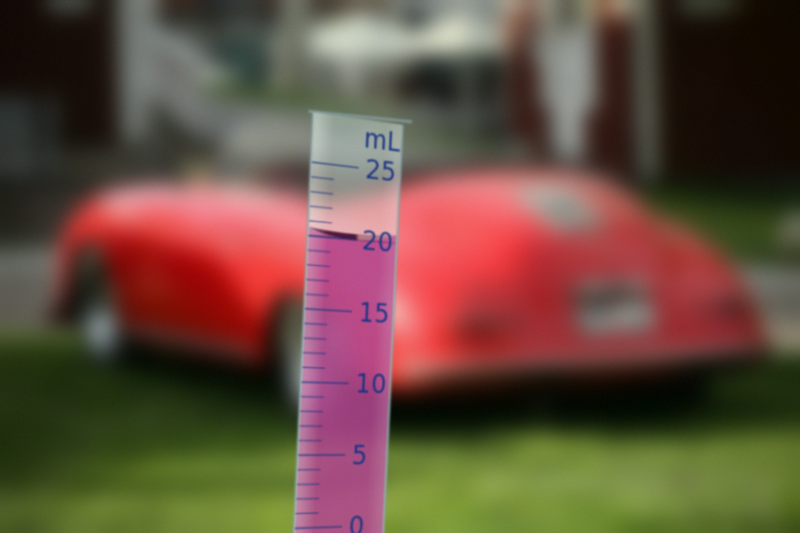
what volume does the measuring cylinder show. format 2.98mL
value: 20mL
